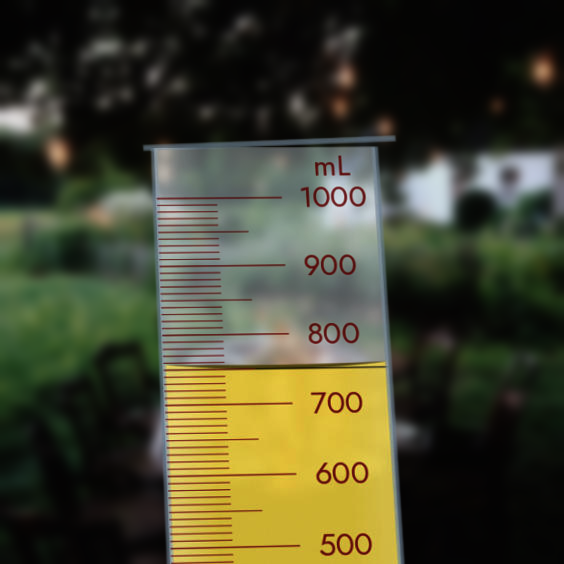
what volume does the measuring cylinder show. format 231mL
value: 750mL
